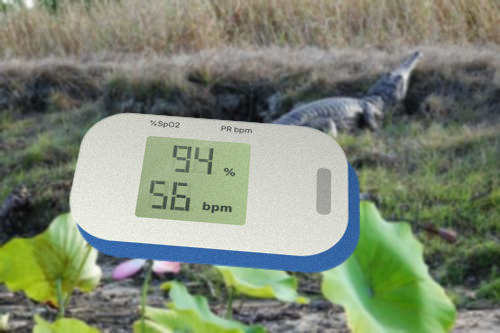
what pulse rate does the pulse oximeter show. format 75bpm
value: 56bpm
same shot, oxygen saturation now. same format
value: 94%
